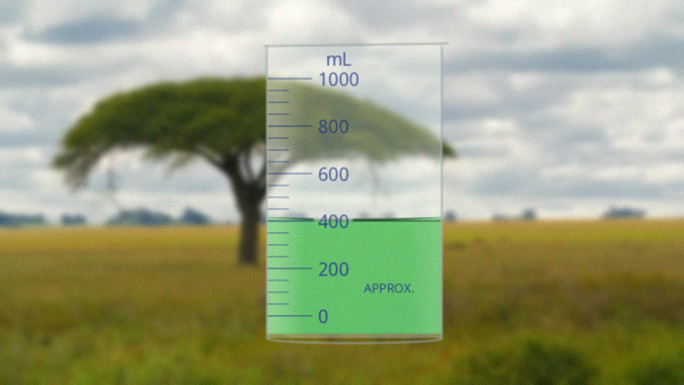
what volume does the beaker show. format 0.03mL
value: 400mL
